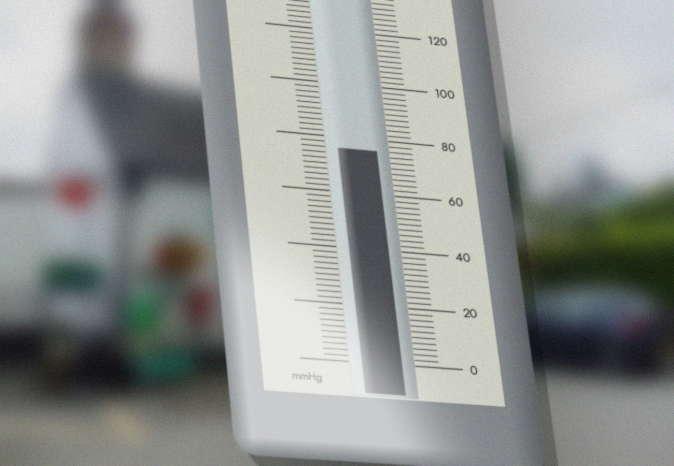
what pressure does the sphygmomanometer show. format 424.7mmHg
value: 76mmHg
